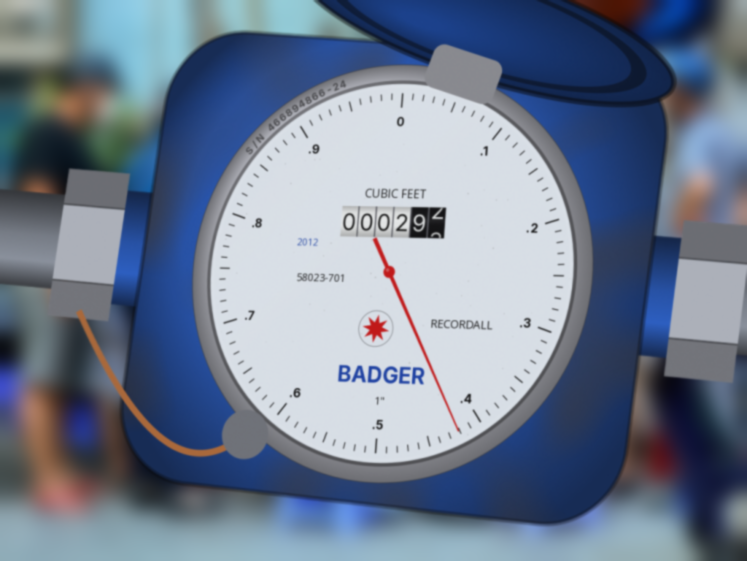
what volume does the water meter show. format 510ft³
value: 292.42ft³
